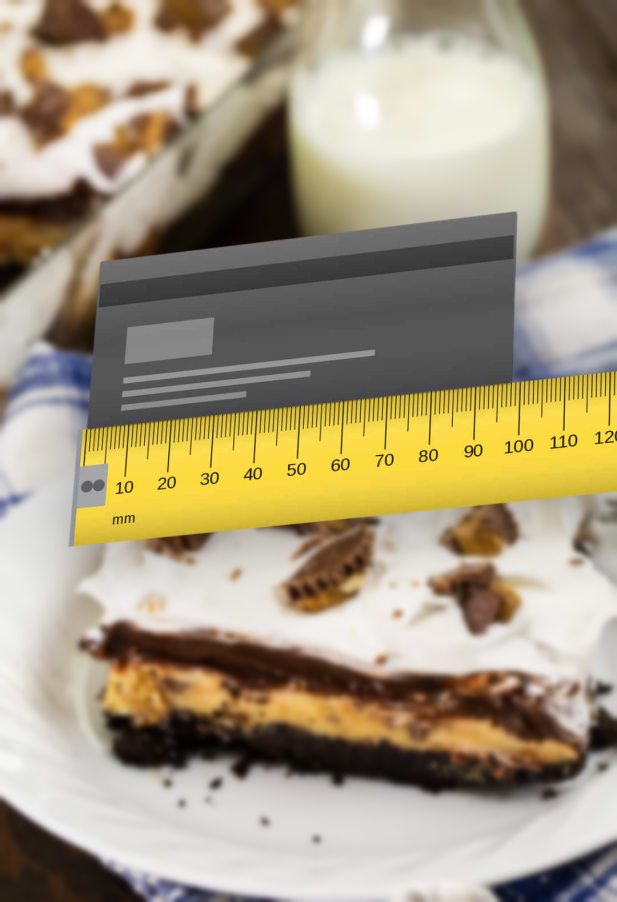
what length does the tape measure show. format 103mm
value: 98mm
